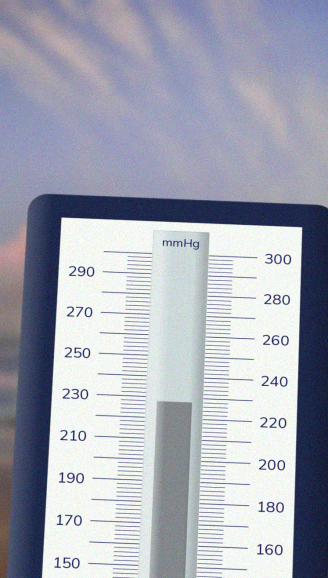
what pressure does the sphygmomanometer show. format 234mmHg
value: 228mmHg
